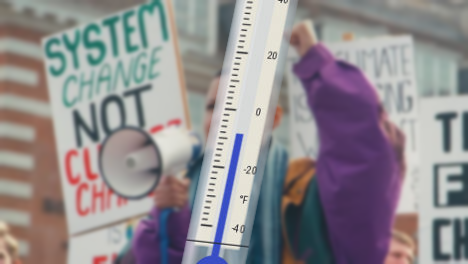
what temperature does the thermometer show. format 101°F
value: -8°F
